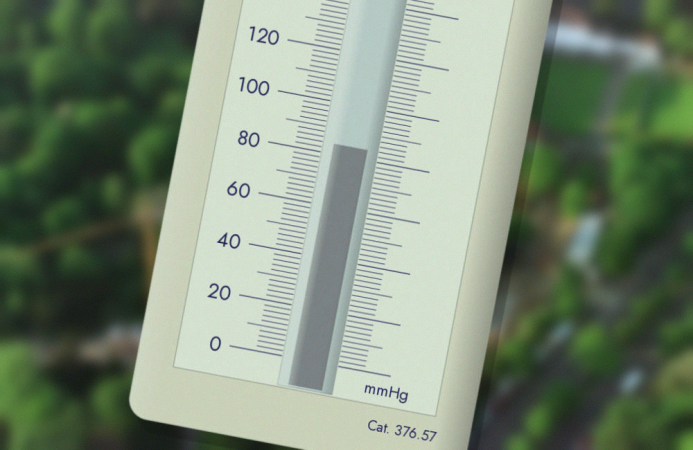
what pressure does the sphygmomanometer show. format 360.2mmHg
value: 84mmHg
